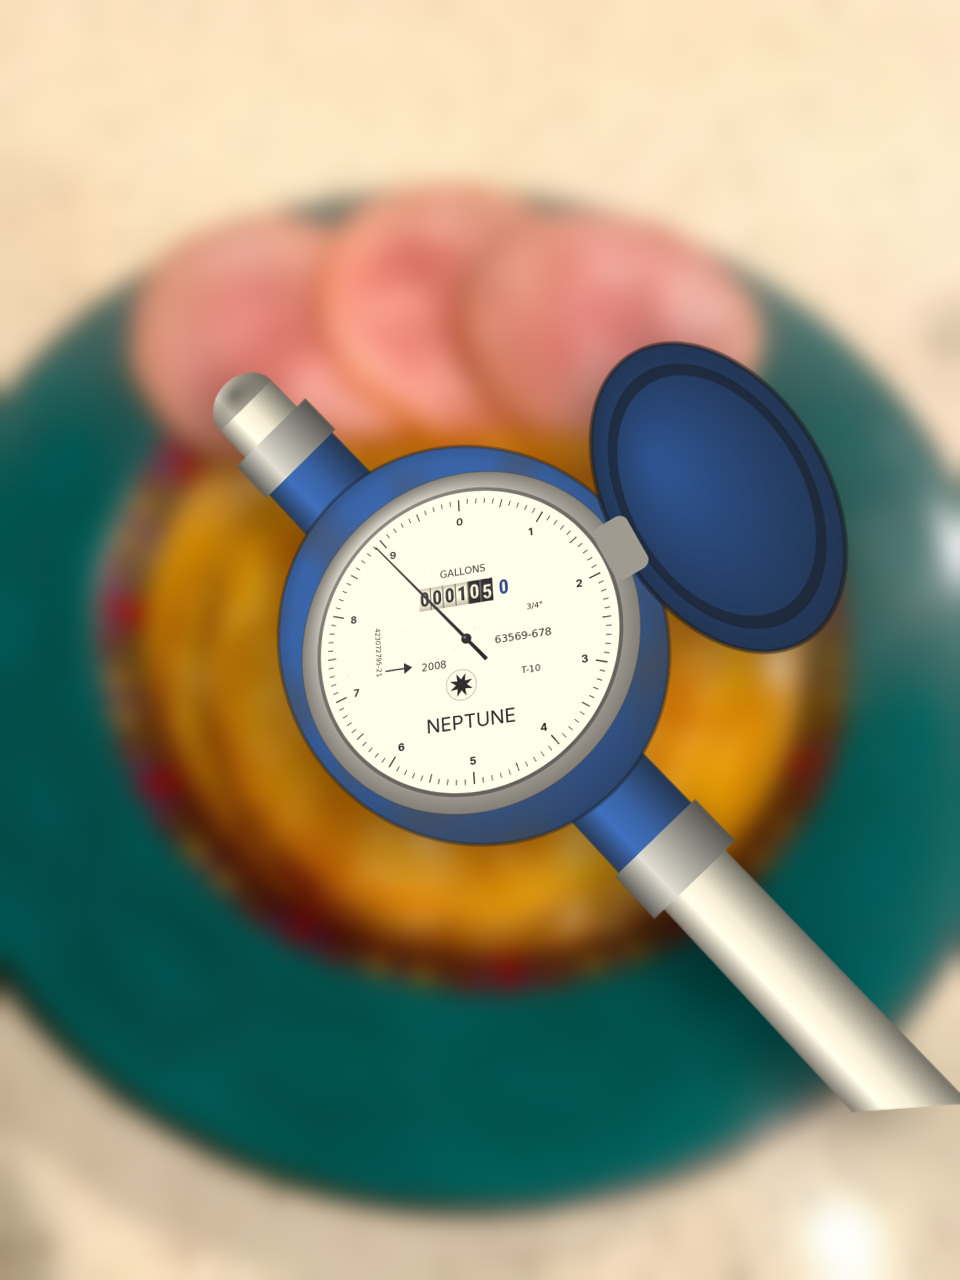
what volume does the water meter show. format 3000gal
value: 1048.9gal
